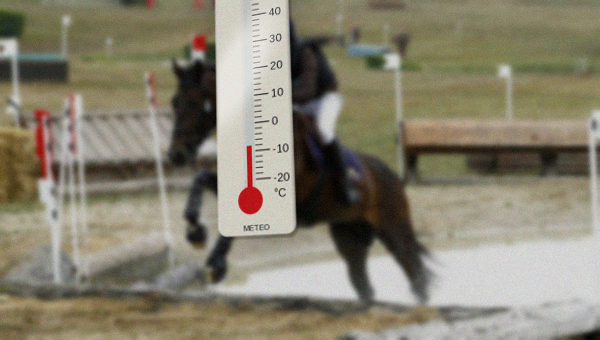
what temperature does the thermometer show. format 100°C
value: -8°C
